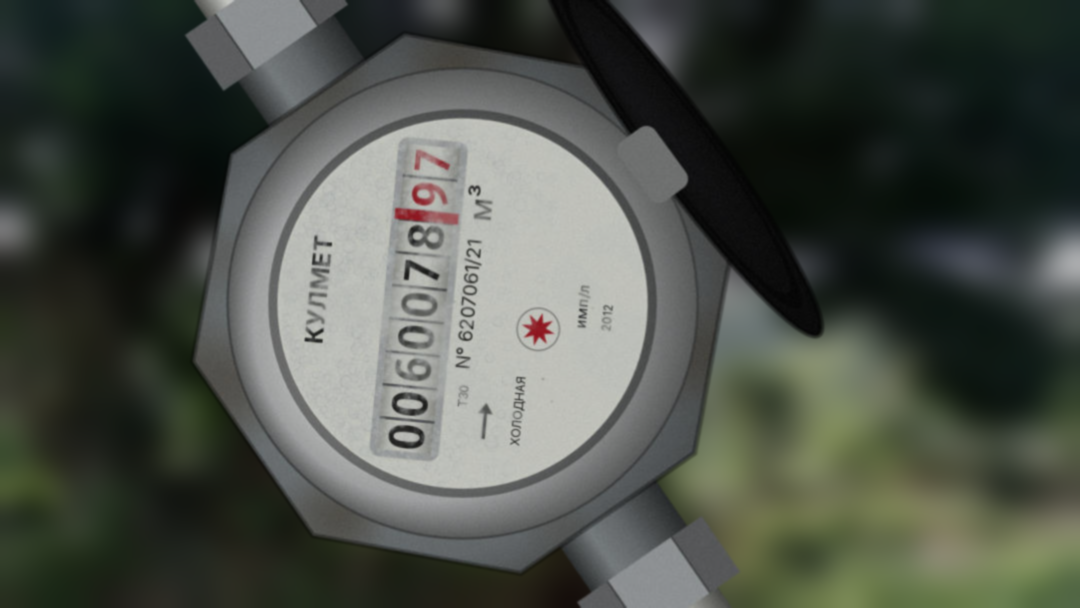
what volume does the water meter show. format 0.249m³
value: 60078.97m³
